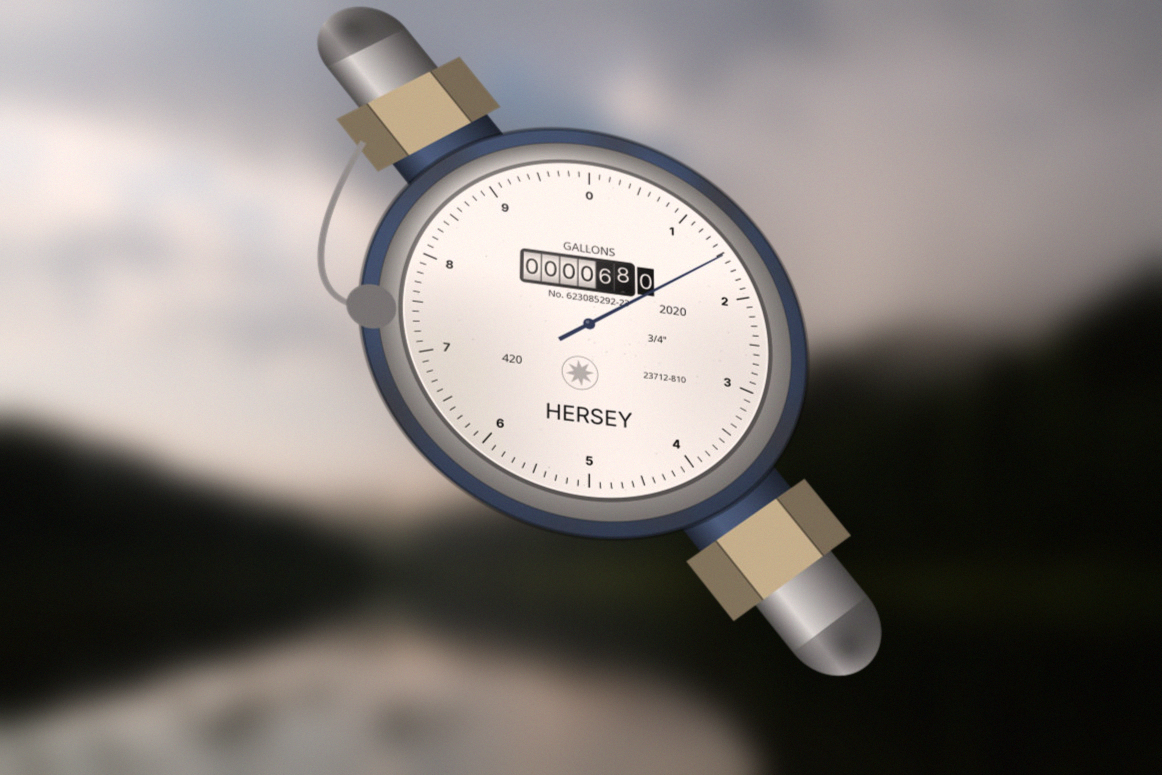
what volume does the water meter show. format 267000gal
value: 681.5gal
